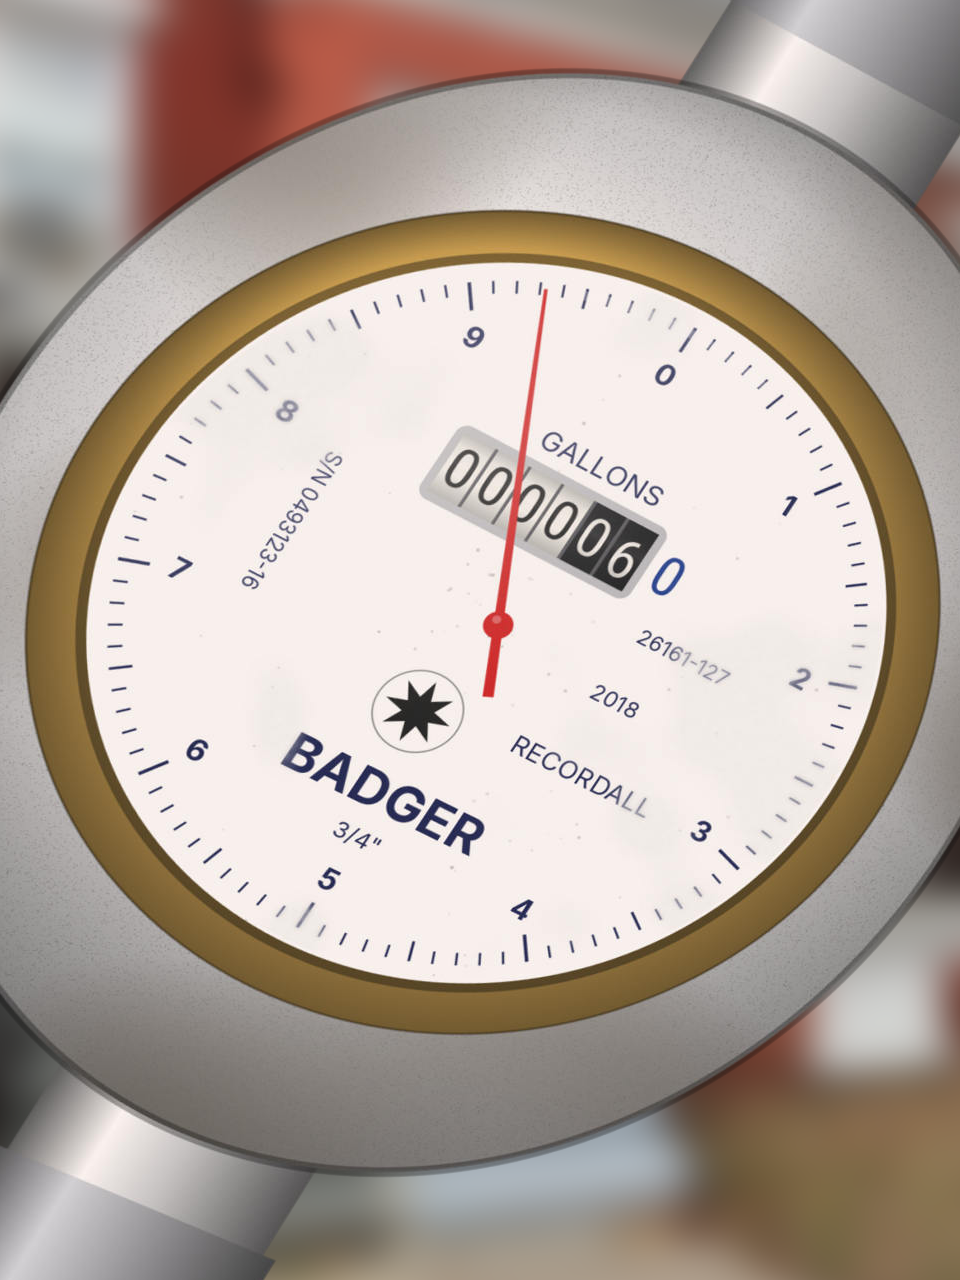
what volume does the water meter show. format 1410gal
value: 59.3gal
